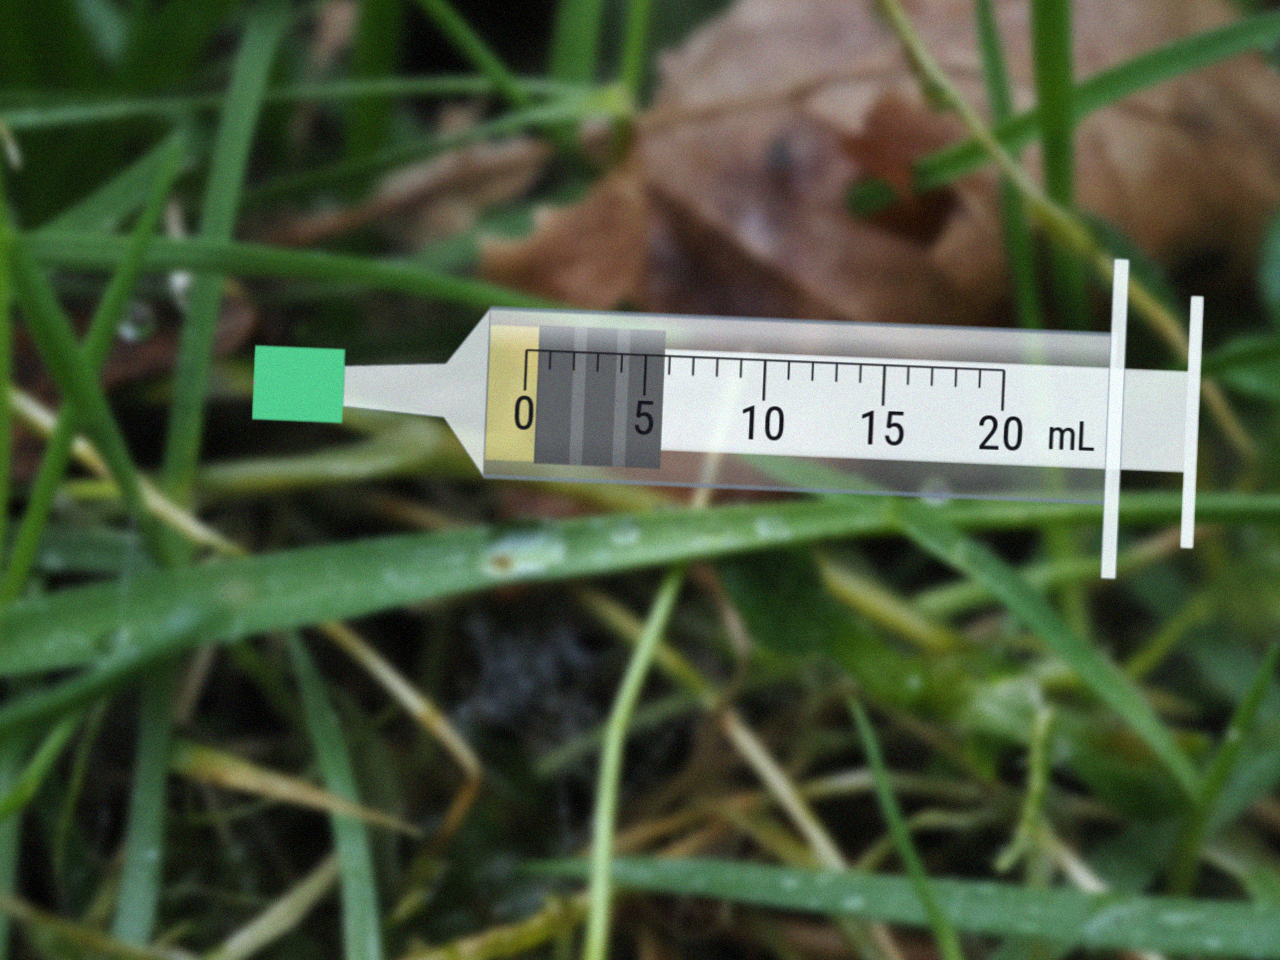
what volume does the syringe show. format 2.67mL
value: 0.5mL
